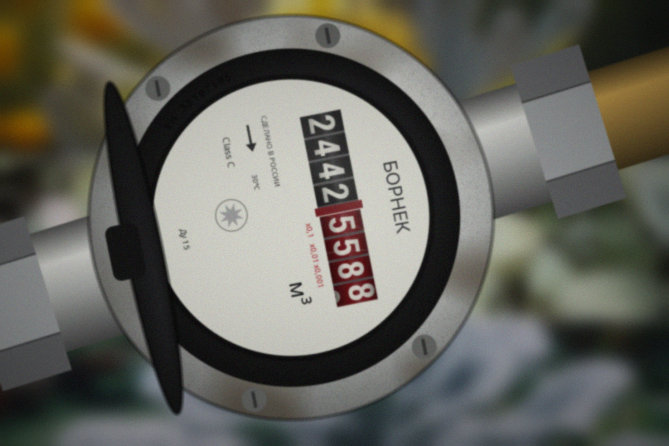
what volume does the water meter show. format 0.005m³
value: 2442.5588m³
